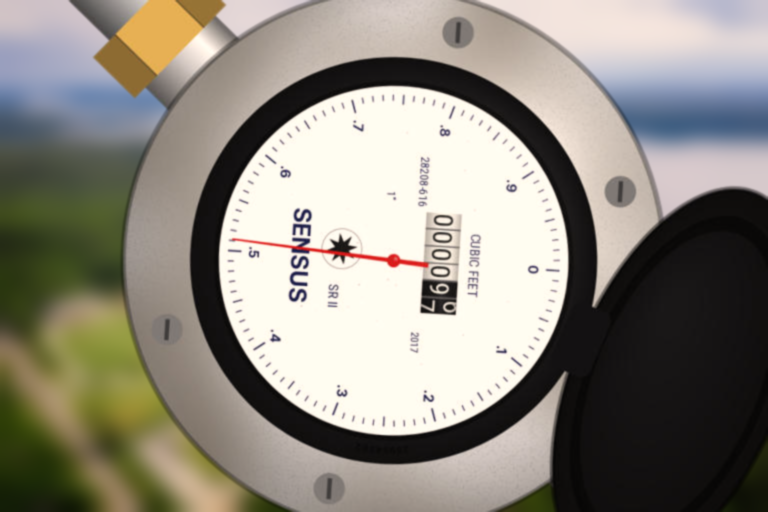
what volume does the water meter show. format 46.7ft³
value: 96.51ft³
